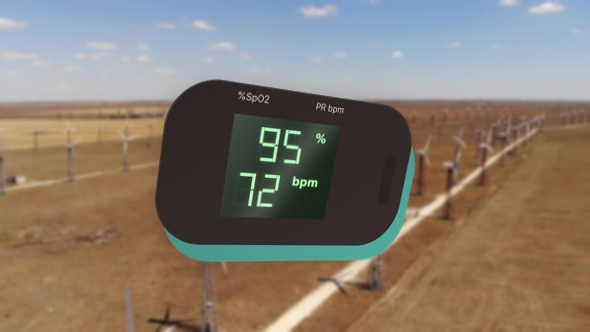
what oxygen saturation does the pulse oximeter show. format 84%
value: 95%
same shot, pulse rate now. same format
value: 72bpm
